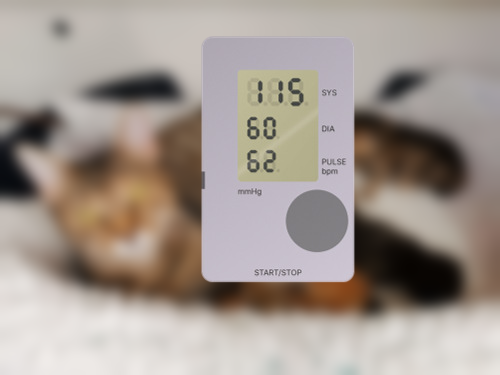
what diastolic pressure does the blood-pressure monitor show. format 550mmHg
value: 60mmHg
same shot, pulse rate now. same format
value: 62bpm
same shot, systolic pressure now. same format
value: 115mmHg
